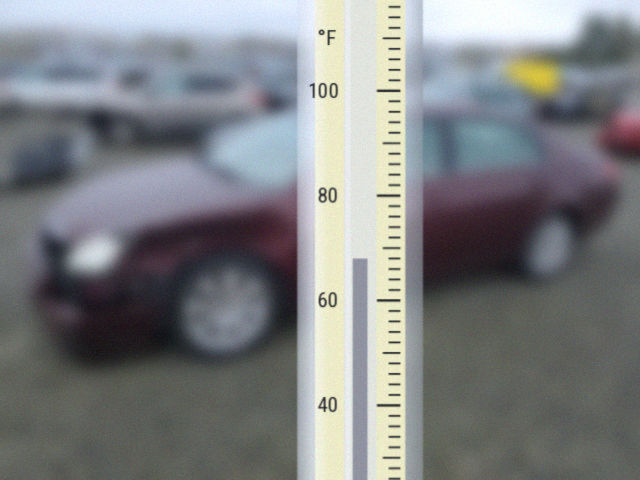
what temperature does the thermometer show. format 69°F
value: 68°F
